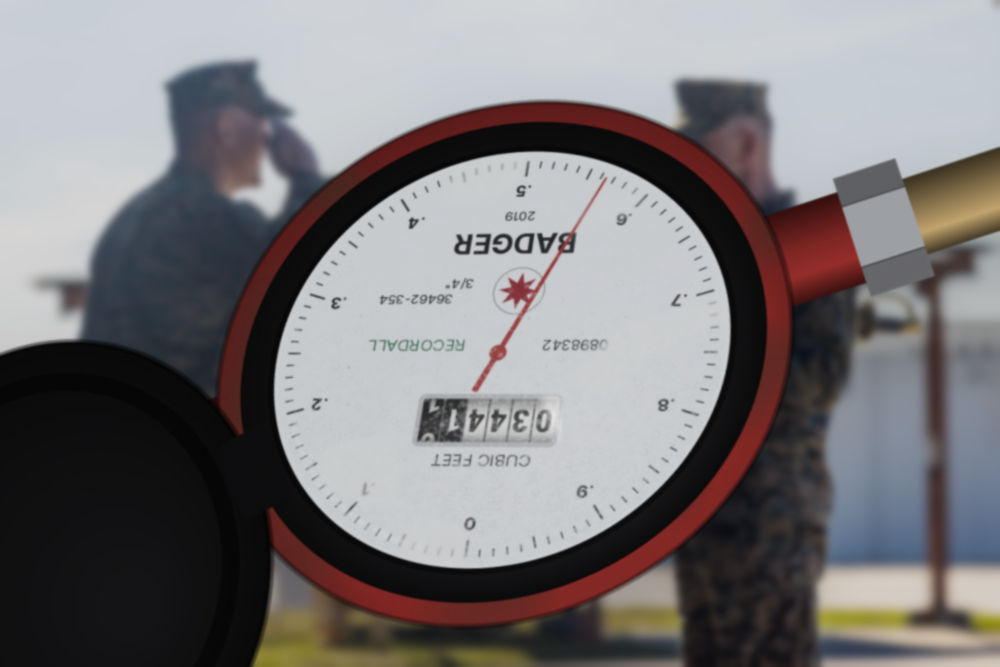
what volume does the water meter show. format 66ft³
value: 34410.56ft³
